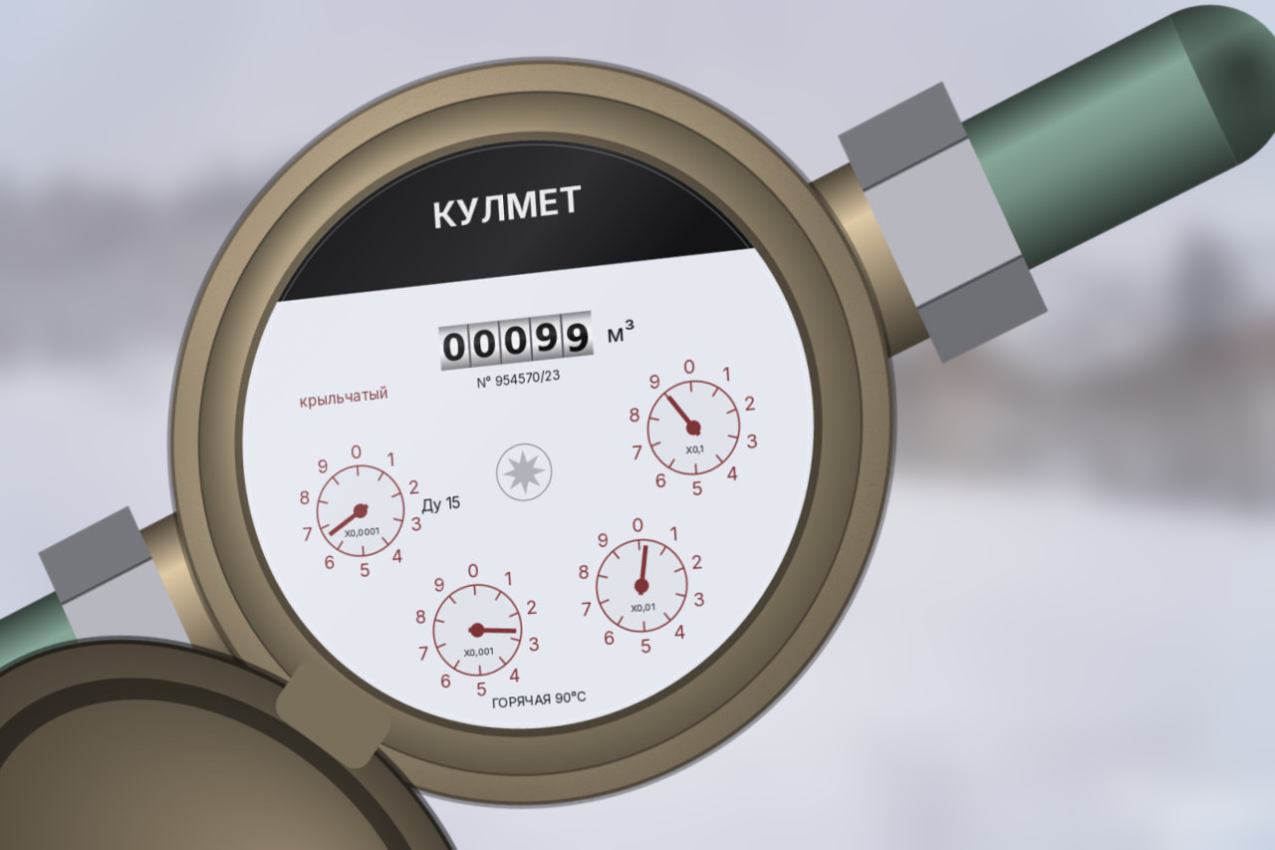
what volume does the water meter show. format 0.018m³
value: 98.9026m³
